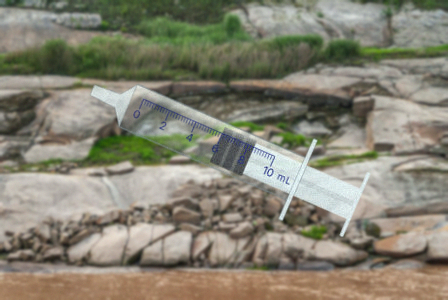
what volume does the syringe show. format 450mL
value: 6mL
